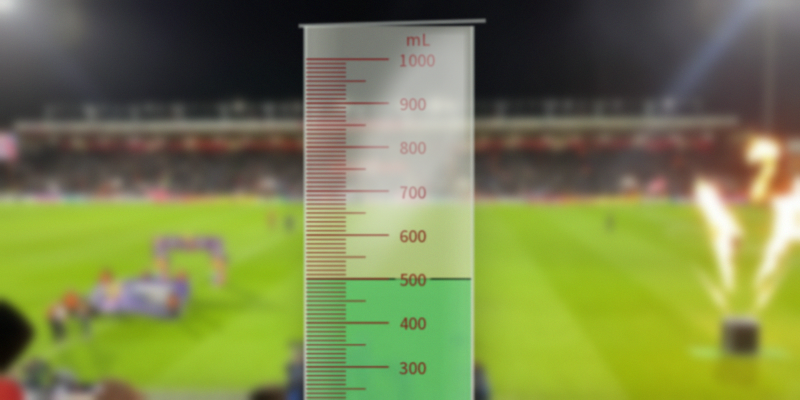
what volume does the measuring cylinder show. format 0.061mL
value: 500mL
